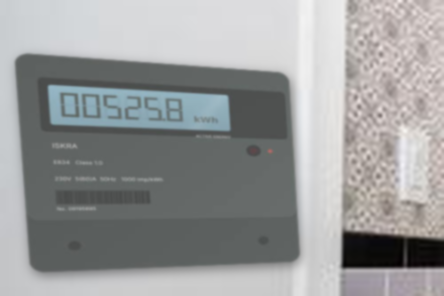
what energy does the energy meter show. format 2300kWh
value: 525.8kWh
